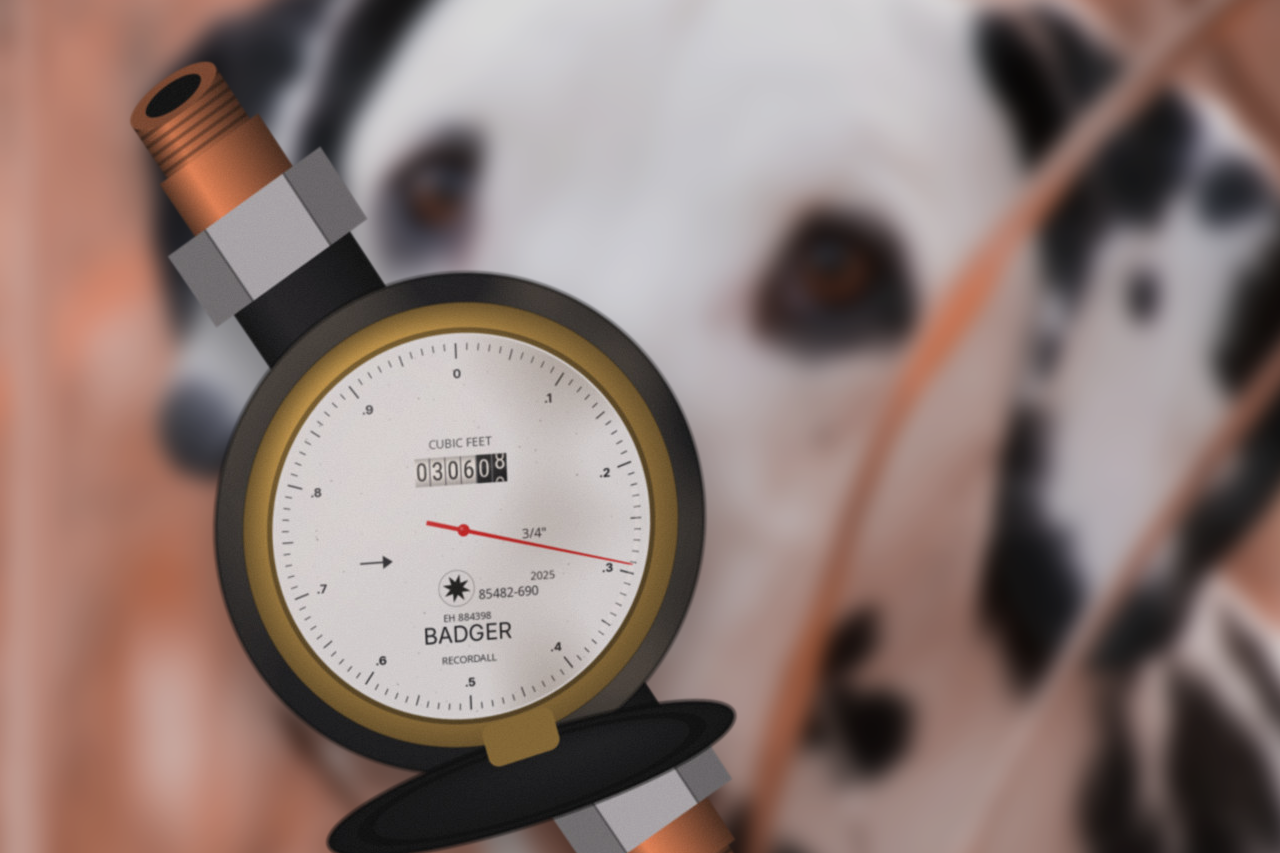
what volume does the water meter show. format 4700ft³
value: 30608.29ft³
